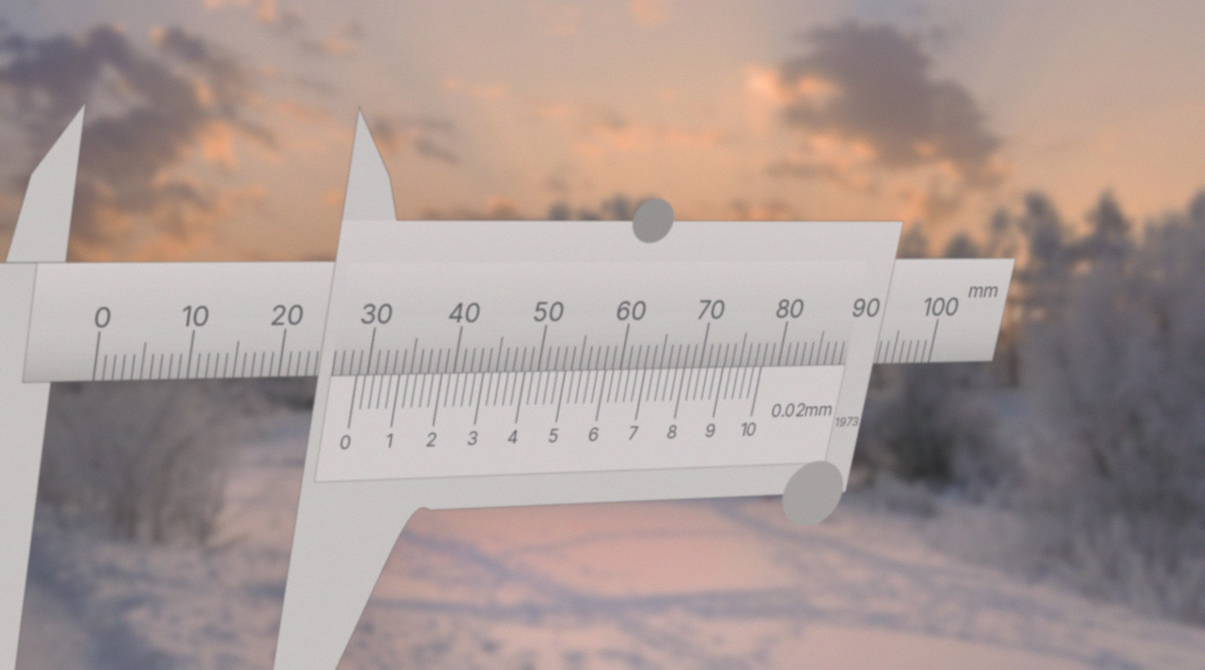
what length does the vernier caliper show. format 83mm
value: 28.8mm
